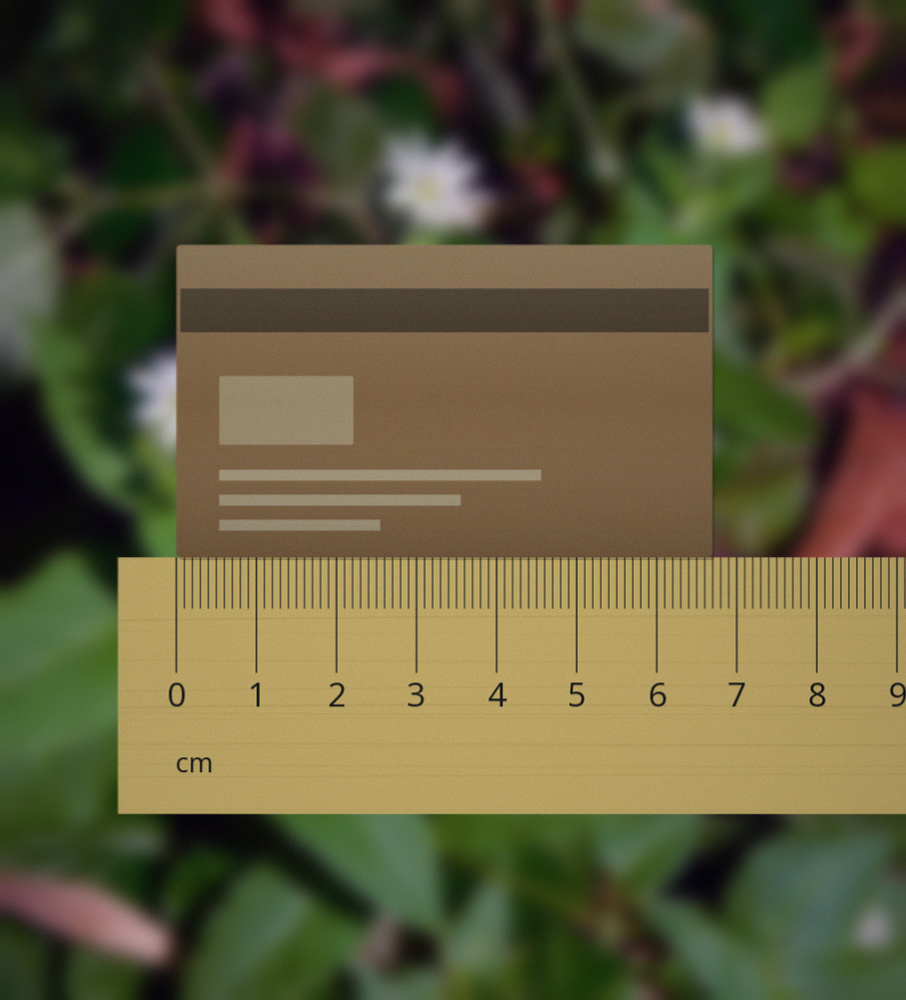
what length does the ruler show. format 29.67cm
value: 6.7cm
